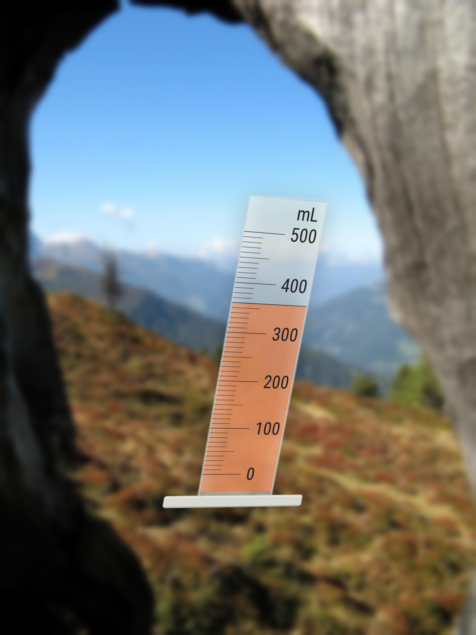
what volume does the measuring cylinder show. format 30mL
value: 360mL
